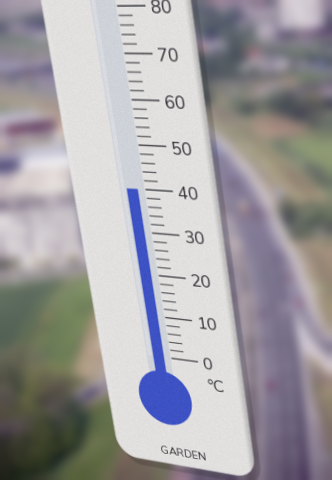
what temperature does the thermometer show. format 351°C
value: 40°C
